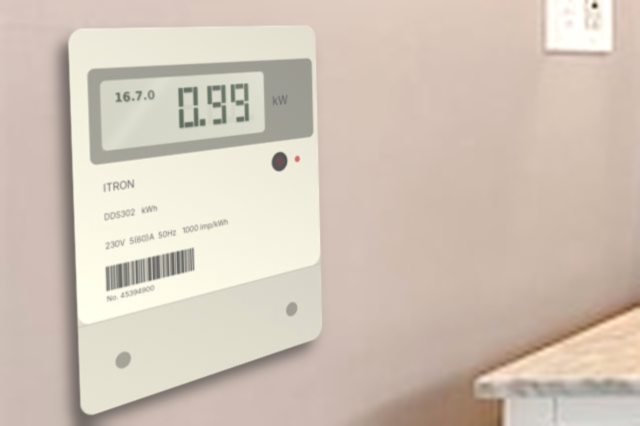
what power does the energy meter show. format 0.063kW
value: 0.99kW
